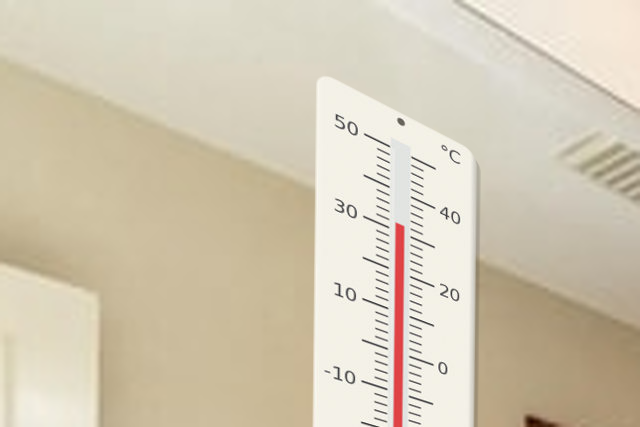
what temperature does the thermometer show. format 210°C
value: 32°C
